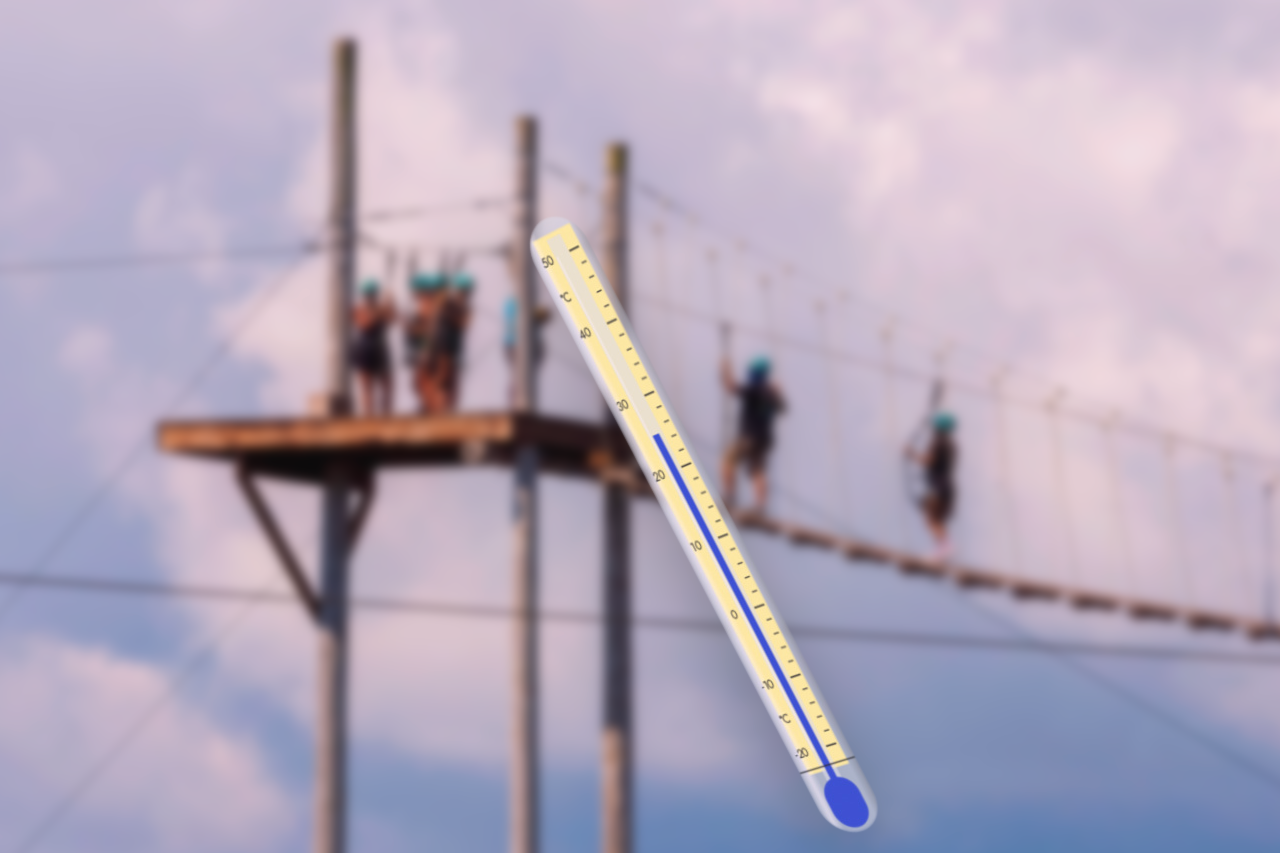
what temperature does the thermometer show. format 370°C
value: 25°C
